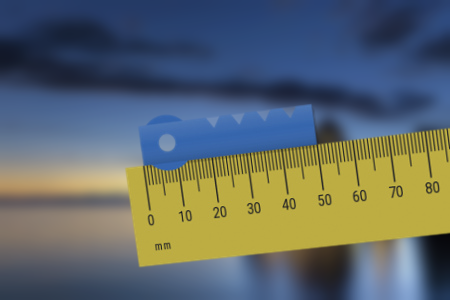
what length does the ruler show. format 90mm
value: 50mm
